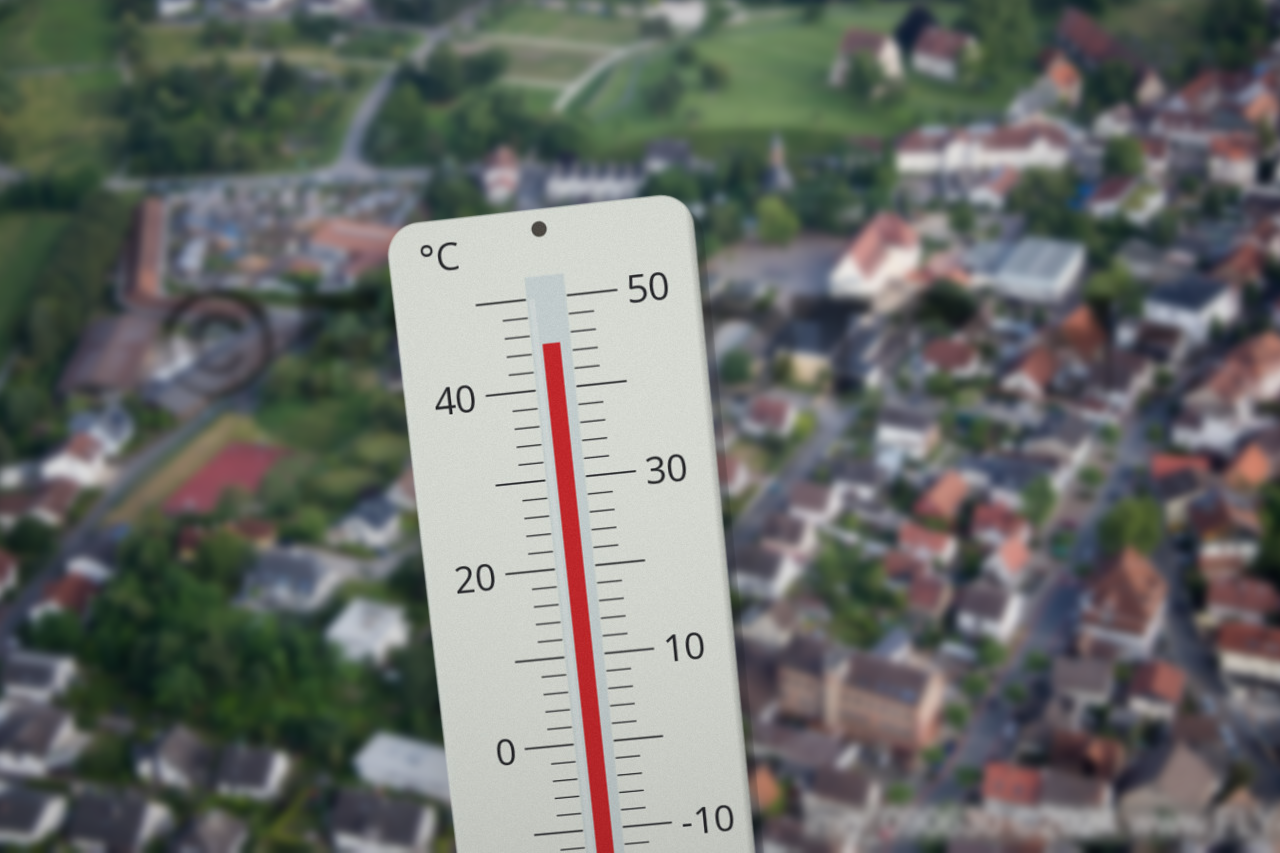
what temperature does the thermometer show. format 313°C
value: 45°C
